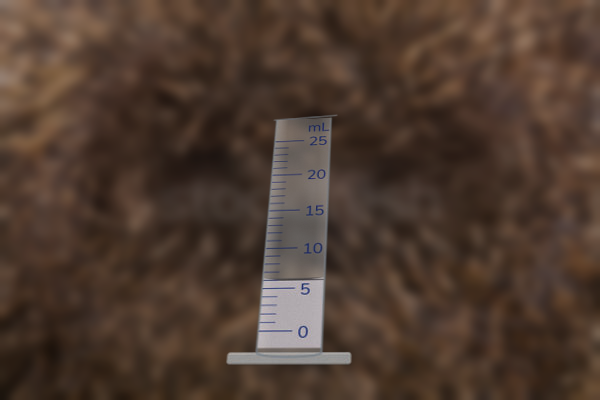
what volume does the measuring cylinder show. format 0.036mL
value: 6mL
